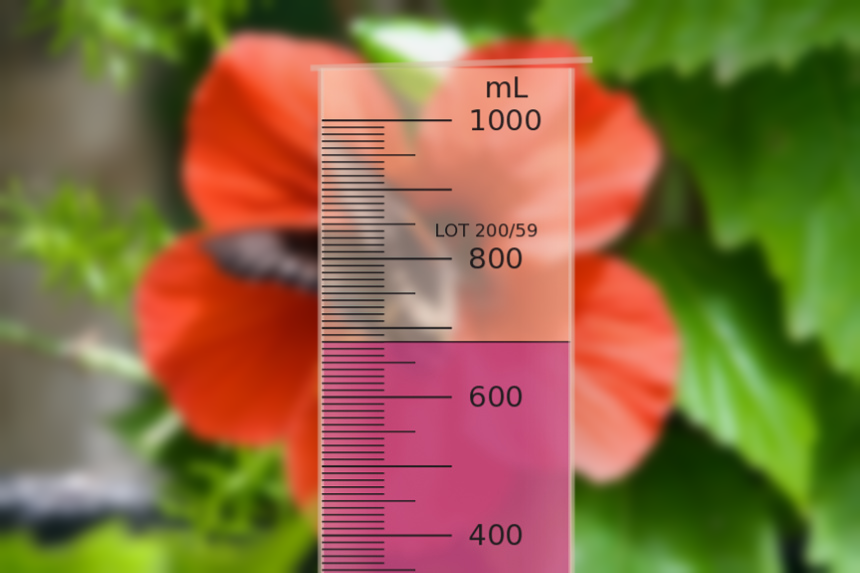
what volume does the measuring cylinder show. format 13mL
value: 680mL
